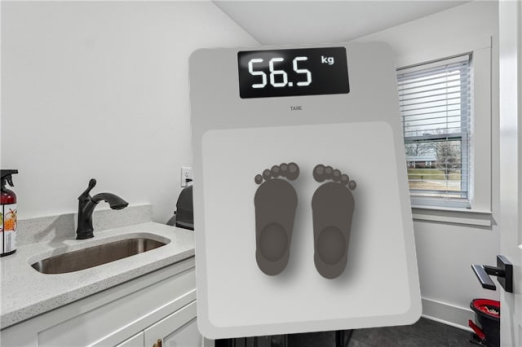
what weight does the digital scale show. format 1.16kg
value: 56.5kg
